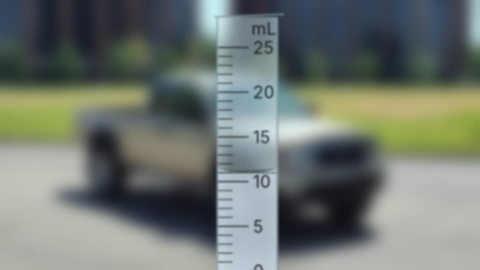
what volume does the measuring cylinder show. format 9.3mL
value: 11mL
